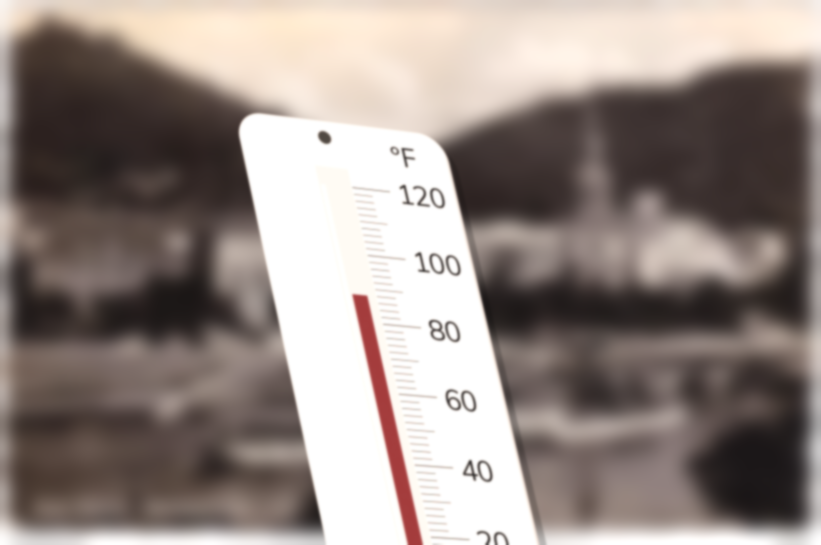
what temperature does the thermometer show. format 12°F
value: 88°F
